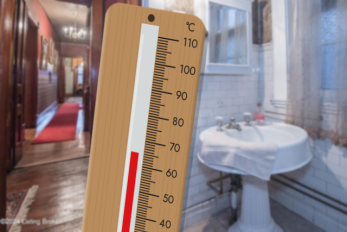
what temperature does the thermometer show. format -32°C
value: 65°C
